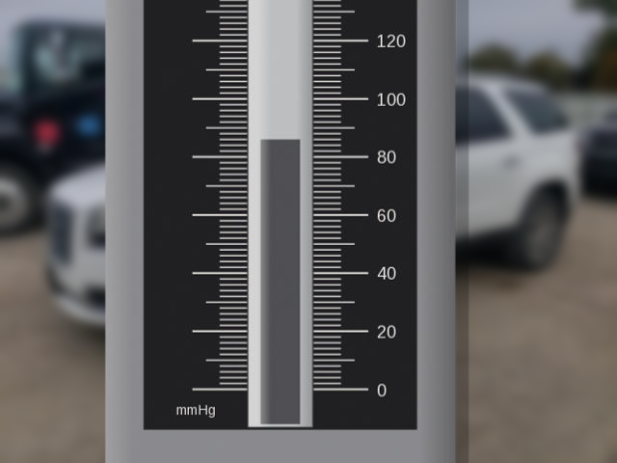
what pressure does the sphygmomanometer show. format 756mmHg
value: 86mmHg
